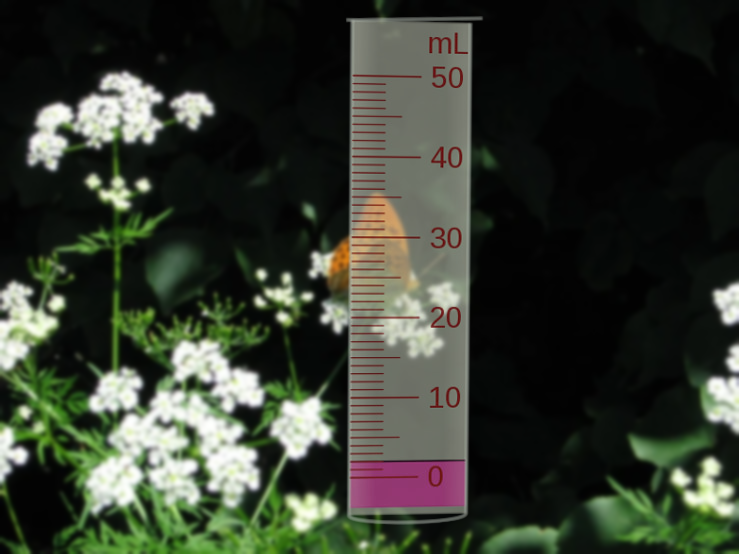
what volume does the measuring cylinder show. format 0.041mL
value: 2mL
